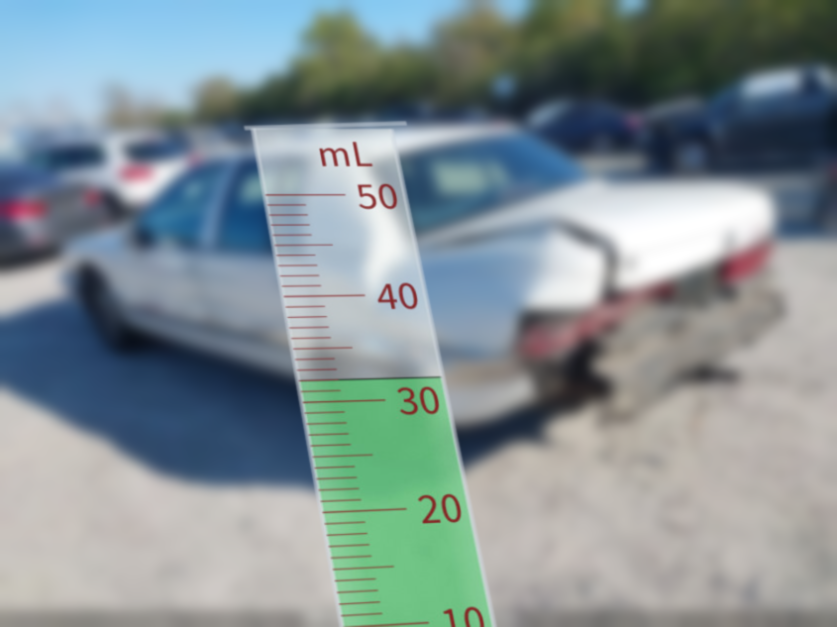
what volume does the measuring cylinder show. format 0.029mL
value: 32mL
